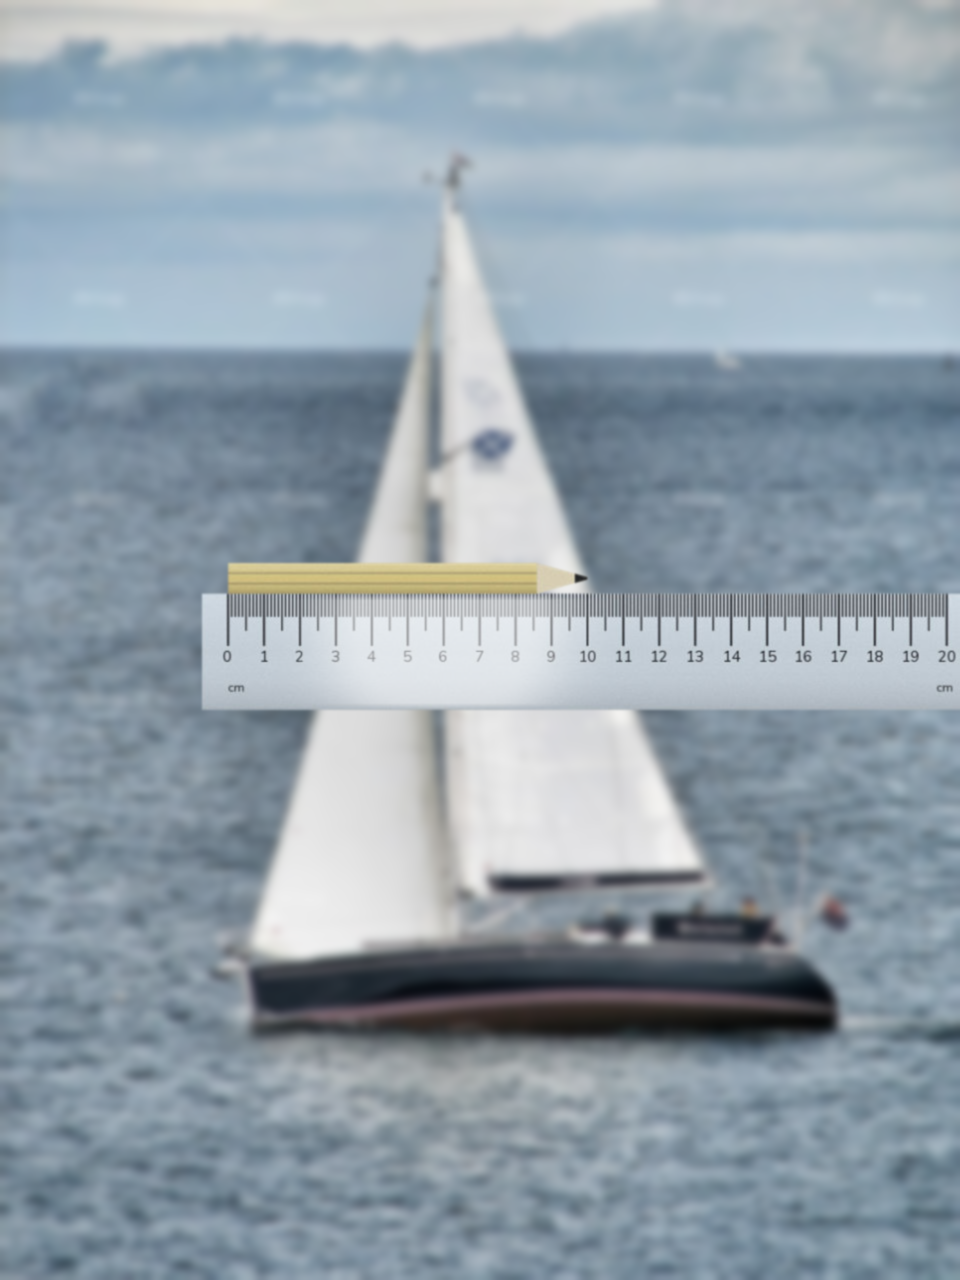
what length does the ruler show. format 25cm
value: 10cm
